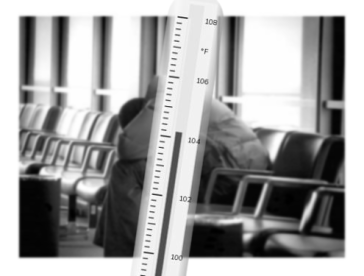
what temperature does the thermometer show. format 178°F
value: 104.2°F
